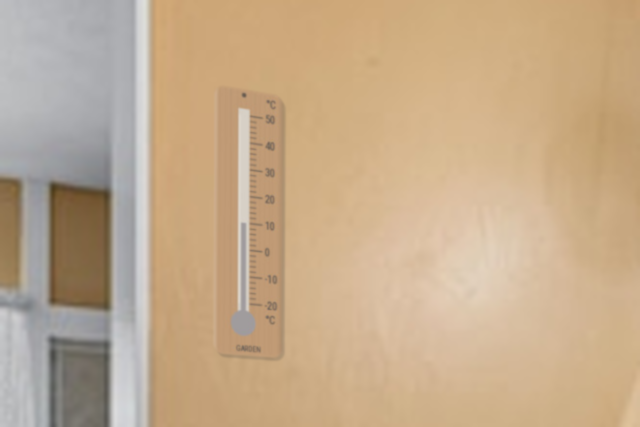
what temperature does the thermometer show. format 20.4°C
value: 10°C
